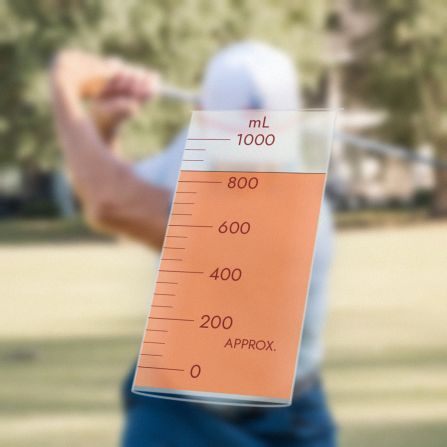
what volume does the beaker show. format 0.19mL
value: 850mL
